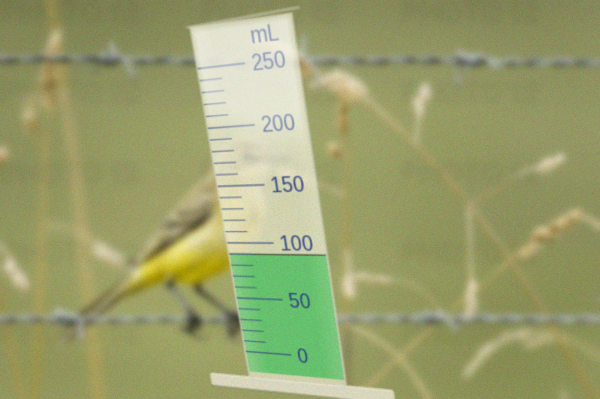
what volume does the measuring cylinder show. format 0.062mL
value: 90mL
